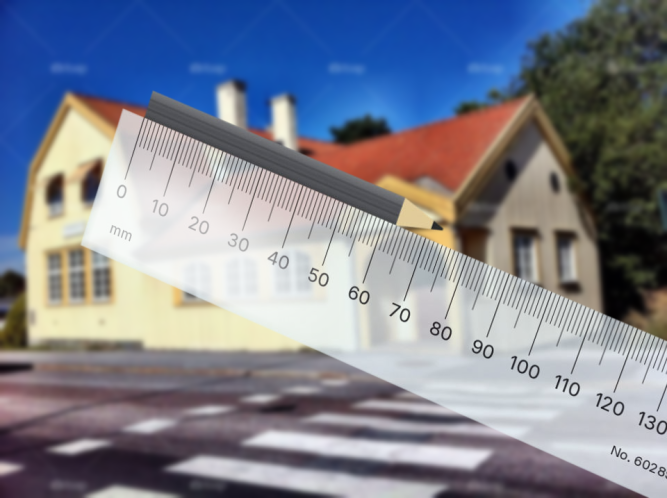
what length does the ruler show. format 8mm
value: 73mm
